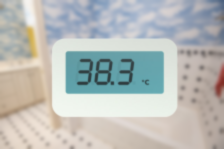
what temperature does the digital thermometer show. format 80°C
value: 38.3°C
